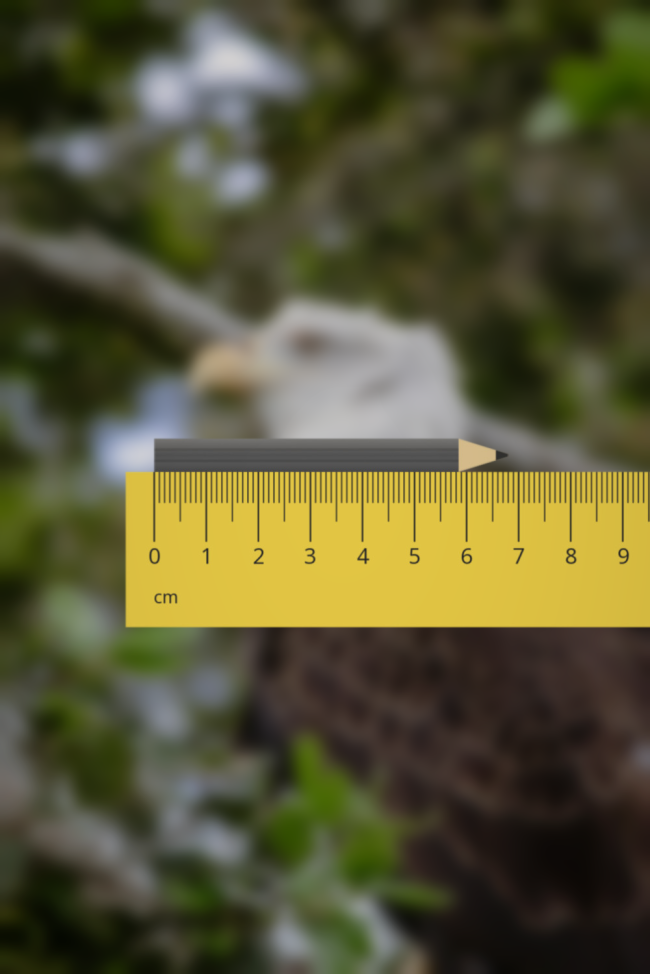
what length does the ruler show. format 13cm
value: 6.8cm
